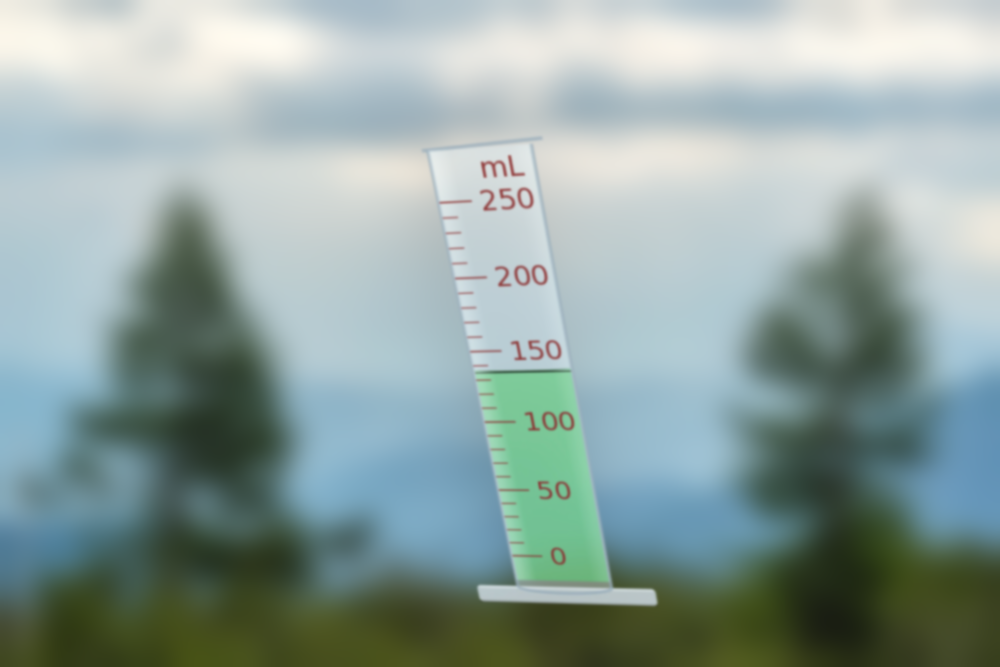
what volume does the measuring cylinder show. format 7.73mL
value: 135mL
